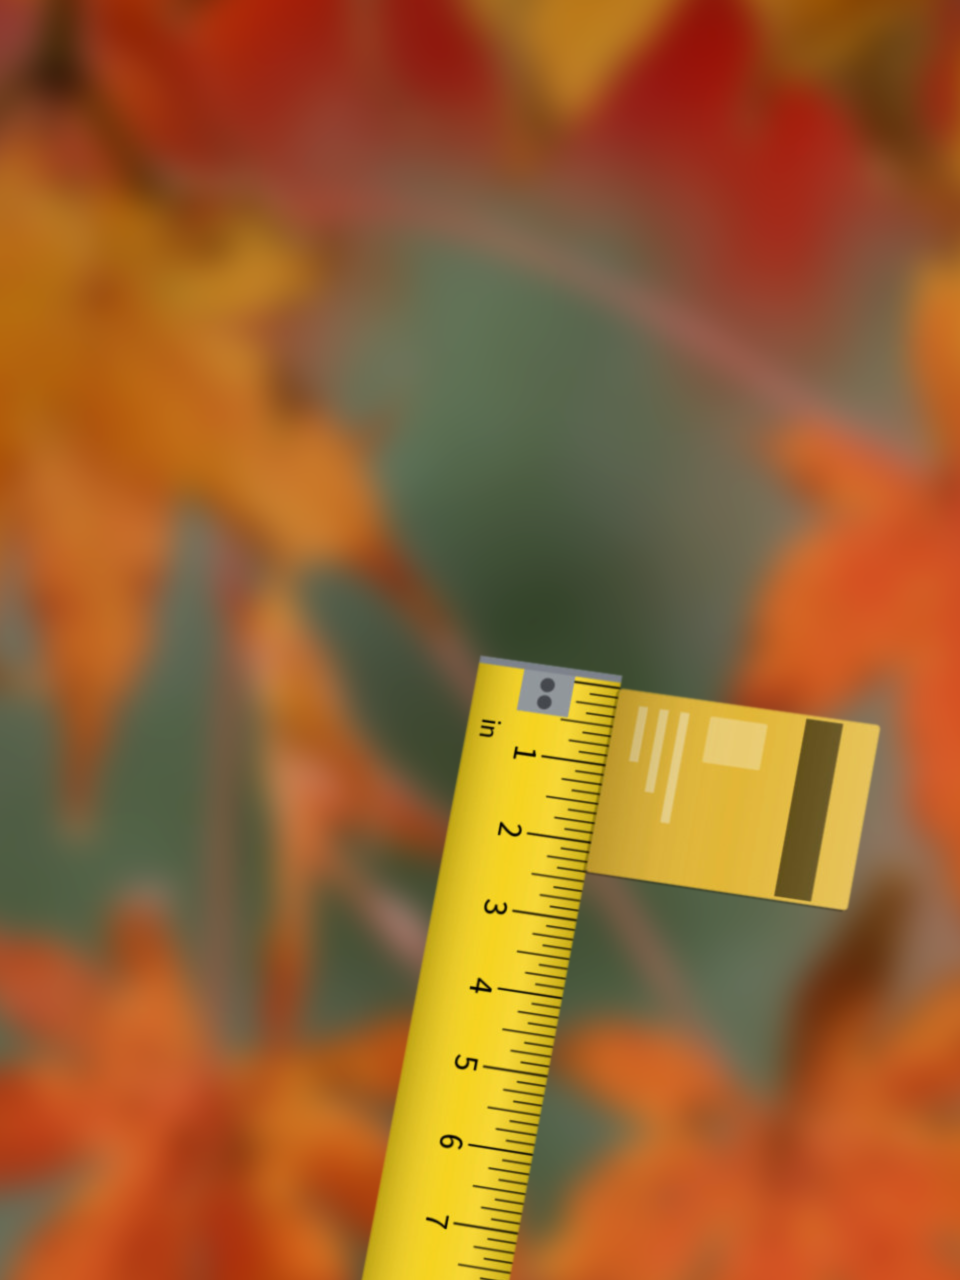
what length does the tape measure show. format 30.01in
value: 2.375in
